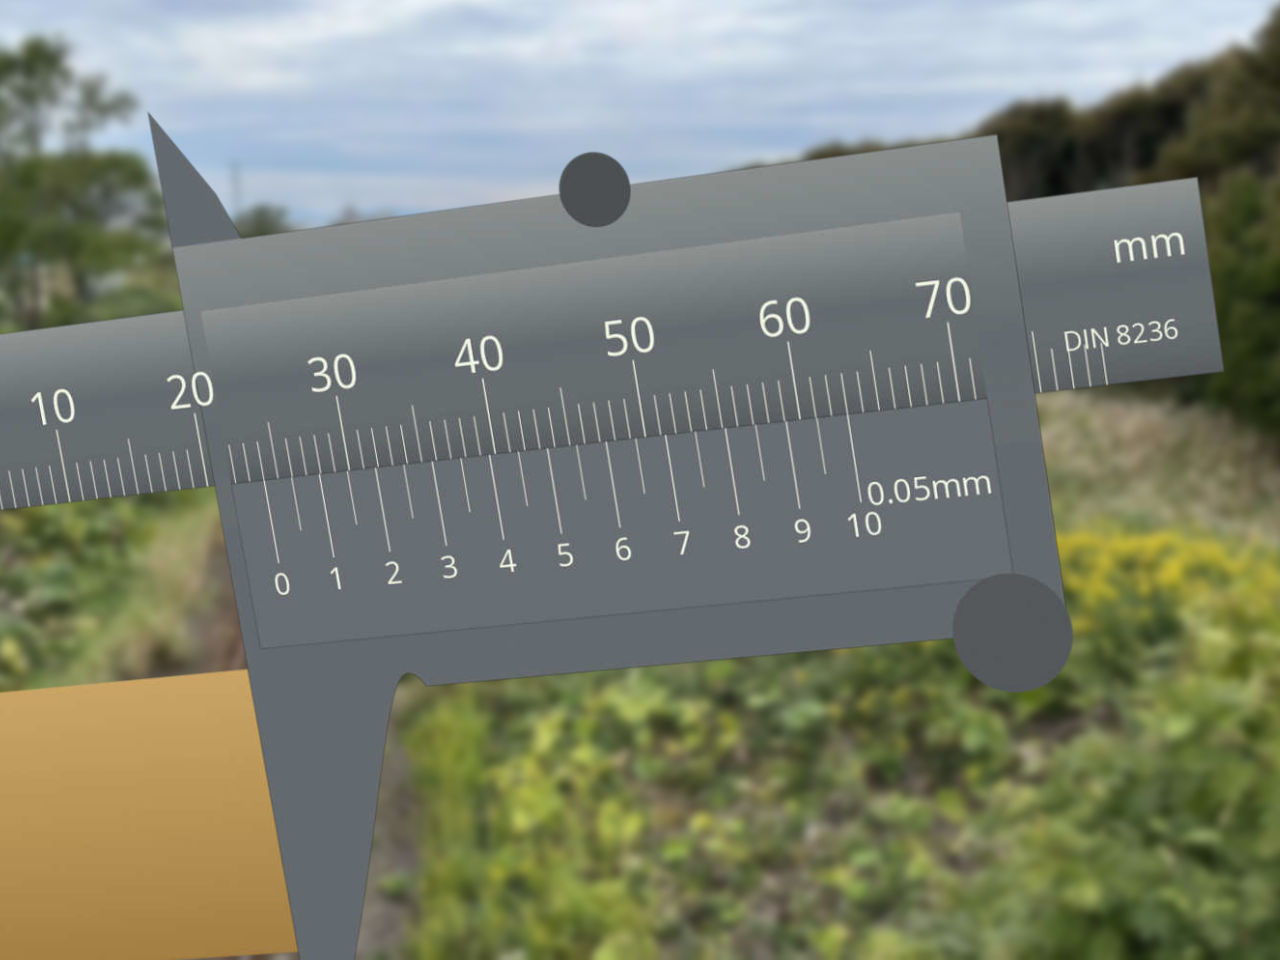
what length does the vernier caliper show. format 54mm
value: 24.0mm
